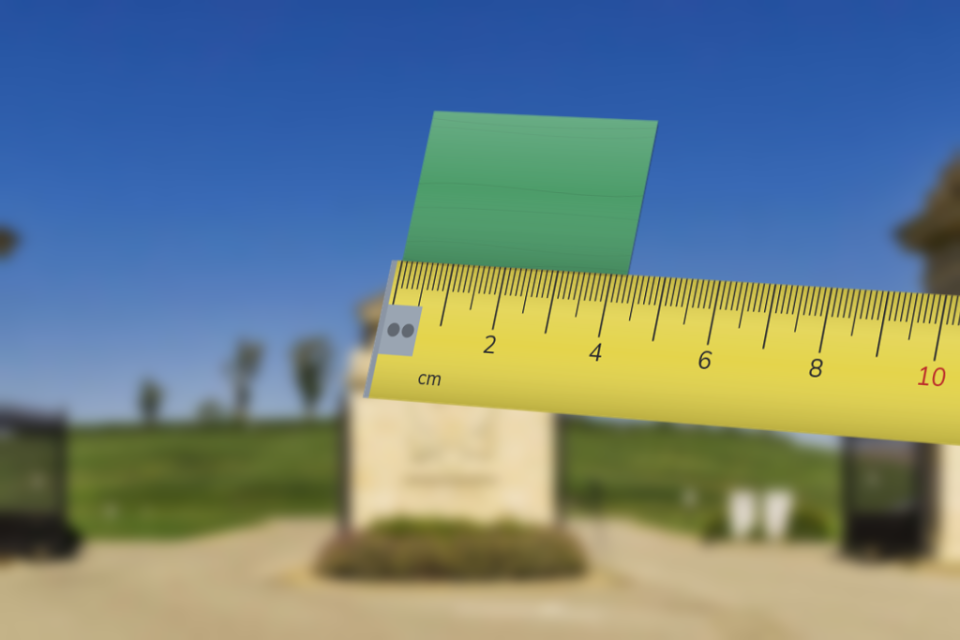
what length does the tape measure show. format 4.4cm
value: 4.3cm
